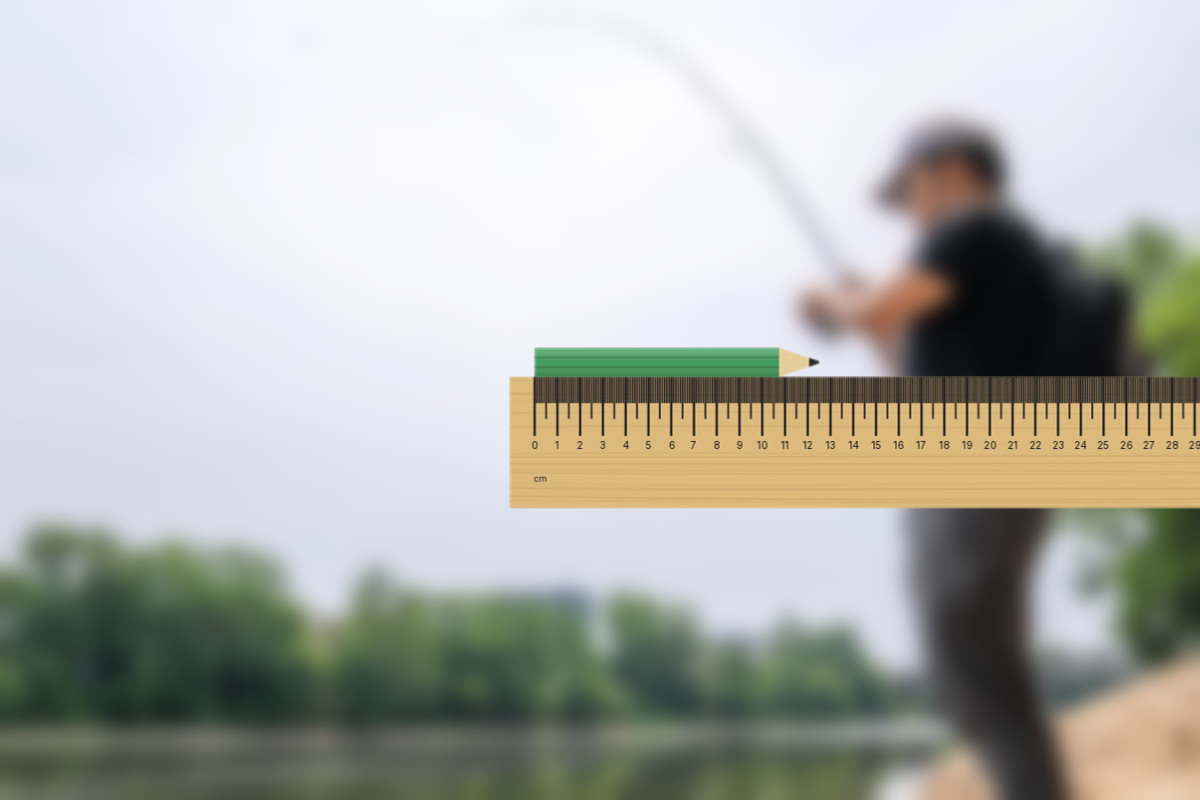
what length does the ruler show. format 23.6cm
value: 12.5cm
